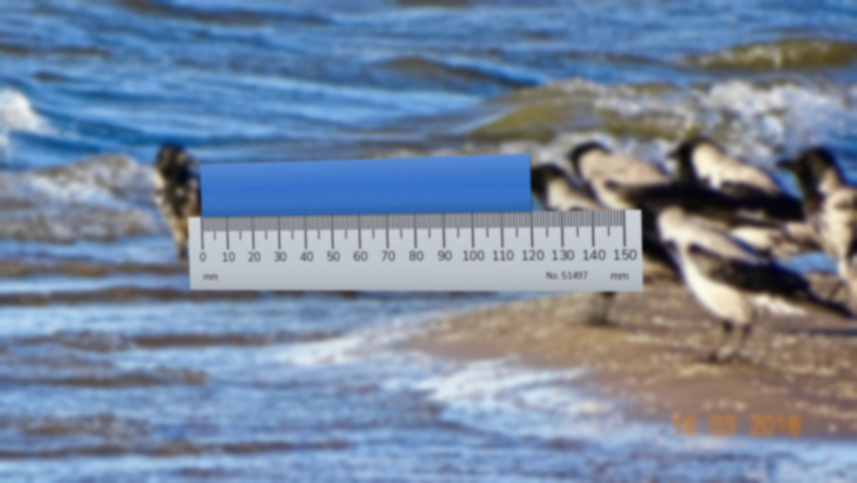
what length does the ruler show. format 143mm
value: 120mm
